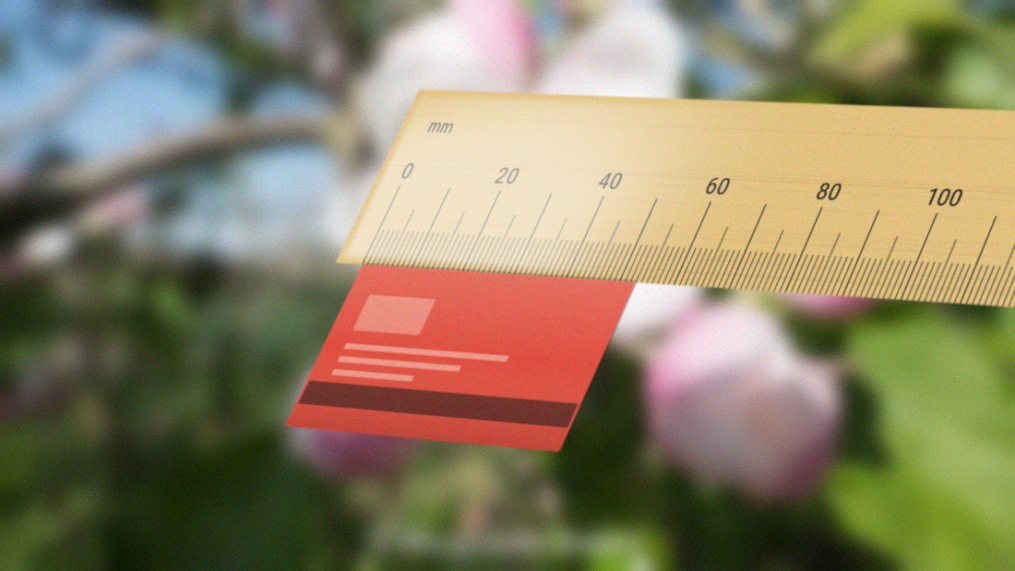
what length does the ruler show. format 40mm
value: 53mm
